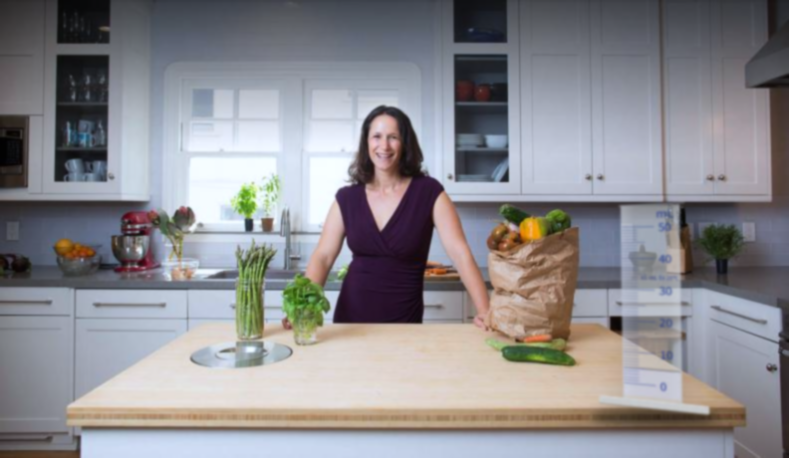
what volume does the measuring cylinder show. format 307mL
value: 5mL
